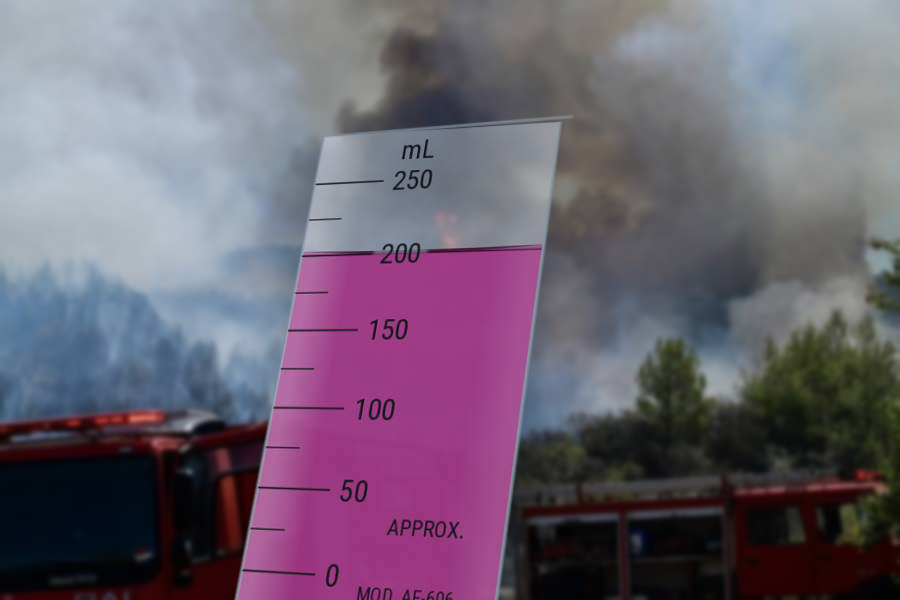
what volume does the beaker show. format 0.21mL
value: 200mL
